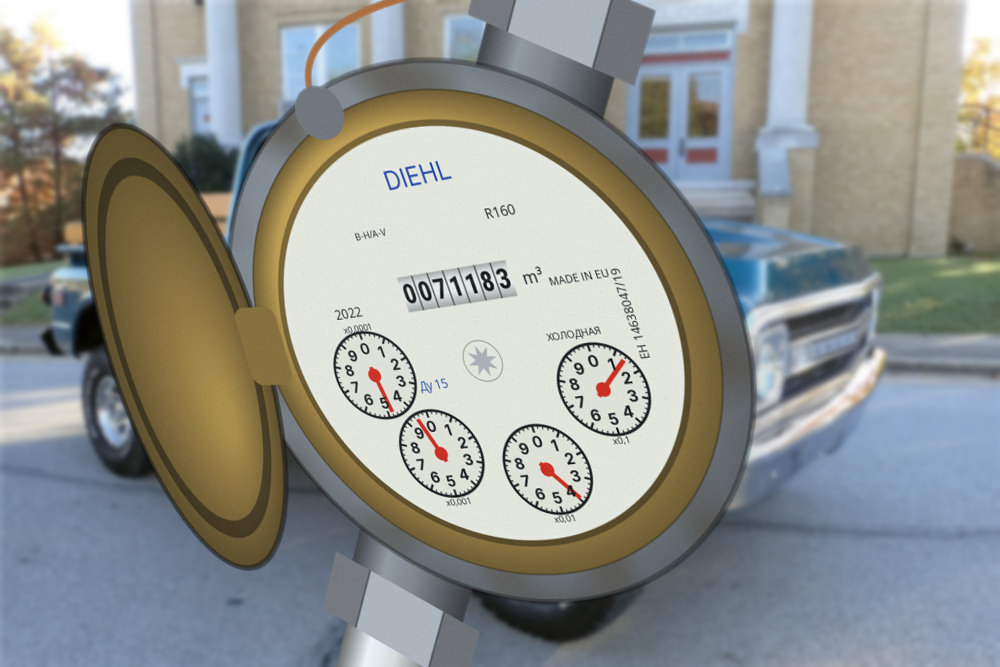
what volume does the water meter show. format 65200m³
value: 71183.1394m³
